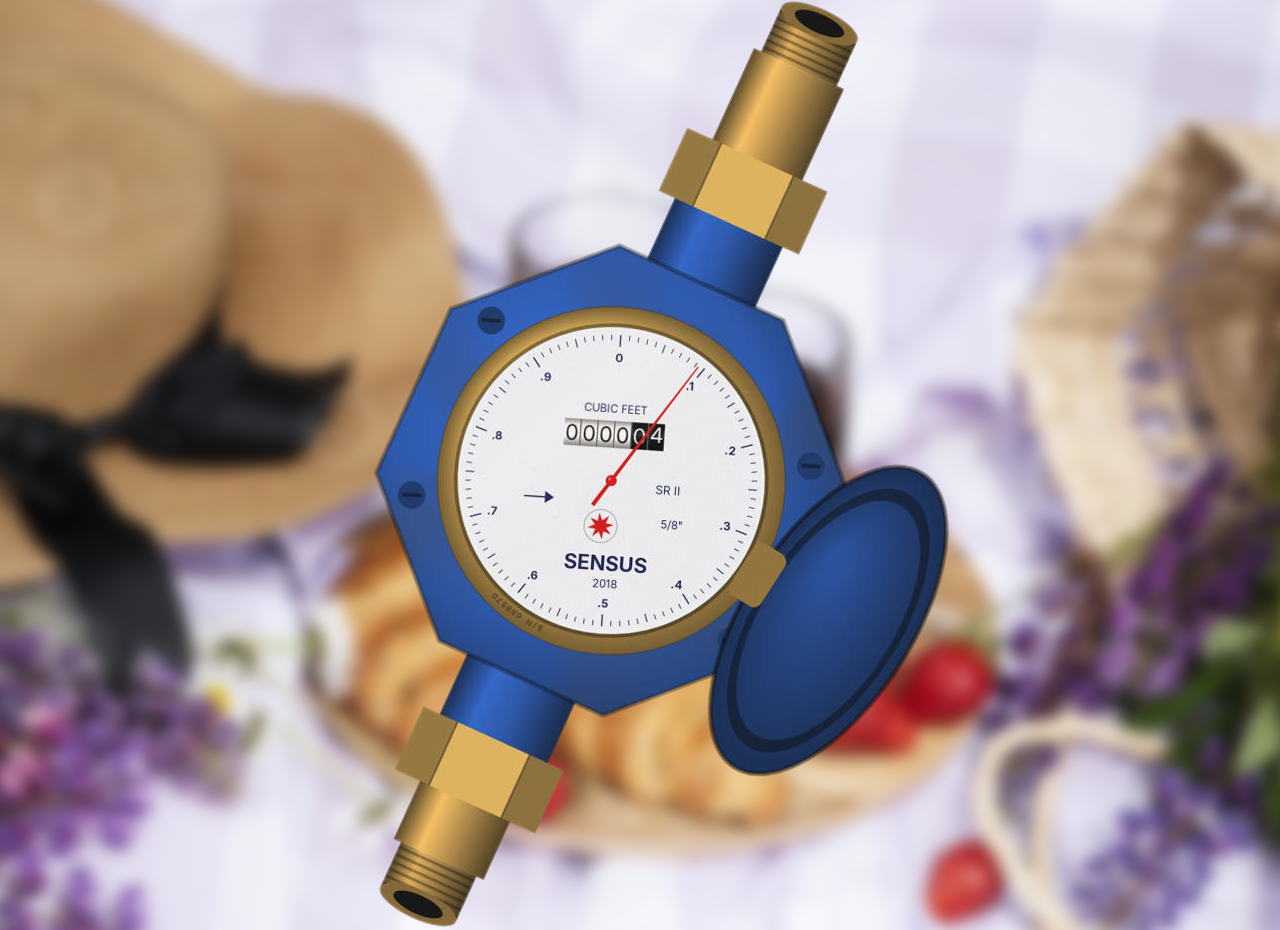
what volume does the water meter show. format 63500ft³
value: 4.09ft³
